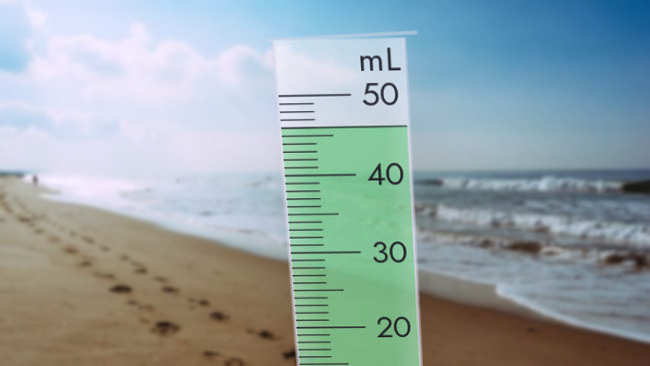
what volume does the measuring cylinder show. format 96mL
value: 46mL
